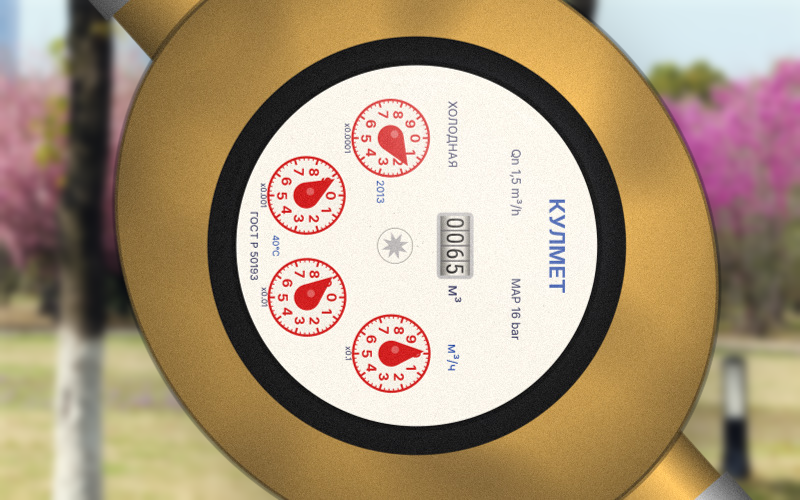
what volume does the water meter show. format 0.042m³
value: 64.9891m³
